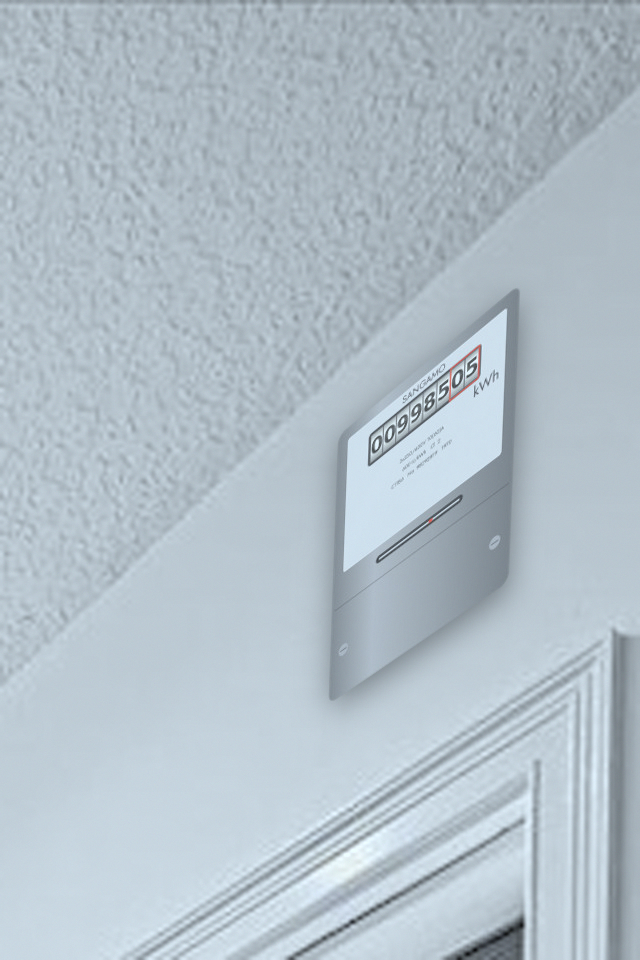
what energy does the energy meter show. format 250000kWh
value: 9985.05kWh
